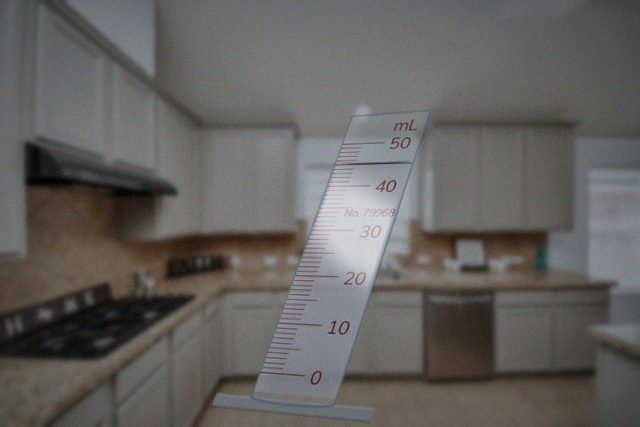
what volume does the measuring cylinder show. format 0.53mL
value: 45mL
